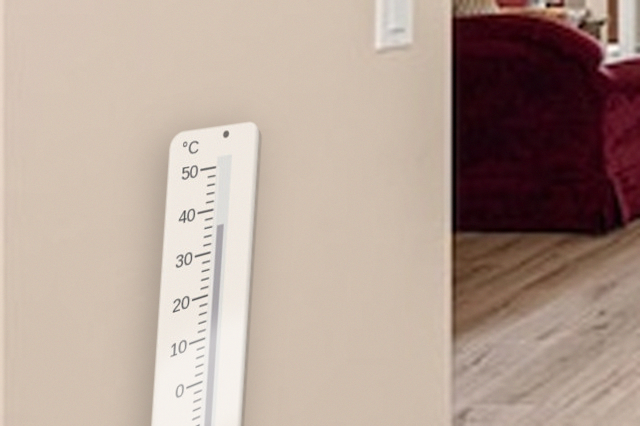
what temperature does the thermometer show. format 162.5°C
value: 36°C
